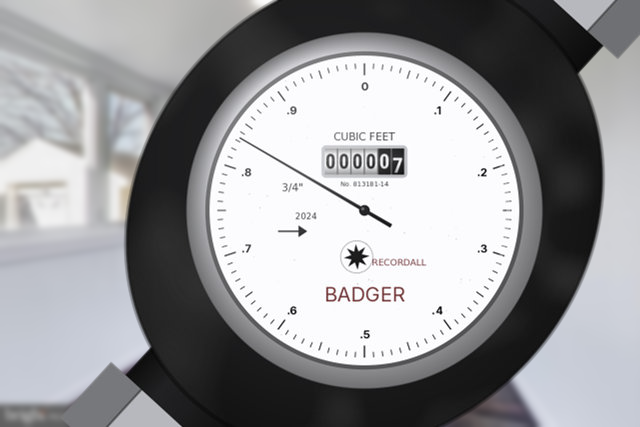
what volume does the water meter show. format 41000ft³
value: 6.83ft³
